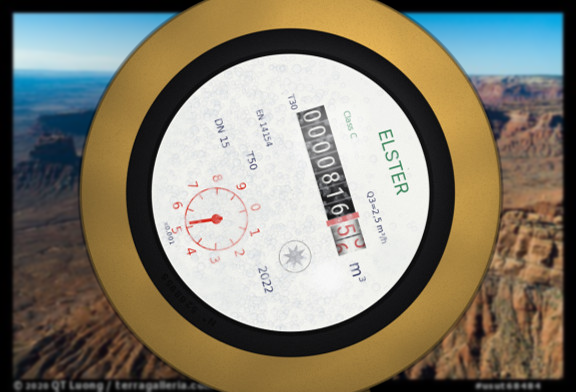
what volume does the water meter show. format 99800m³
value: 816.555m³
